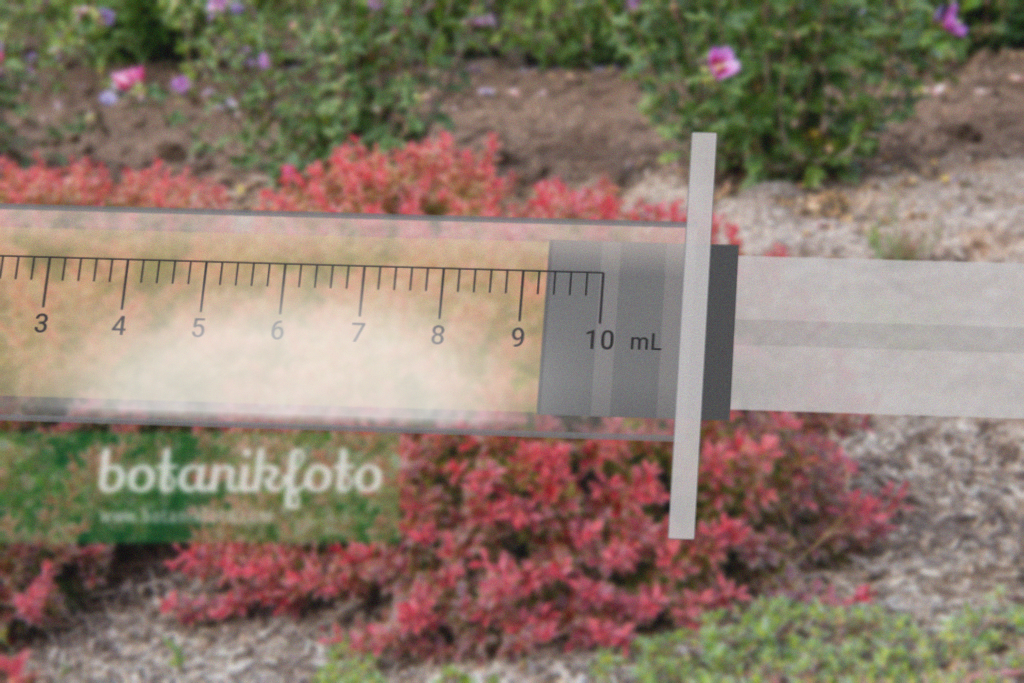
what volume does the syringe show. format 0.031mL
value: 9.3mL
